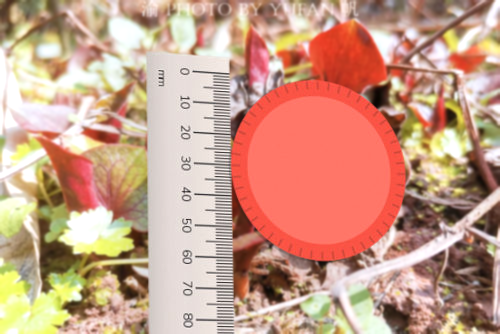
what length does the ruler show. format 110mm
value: 60mm
